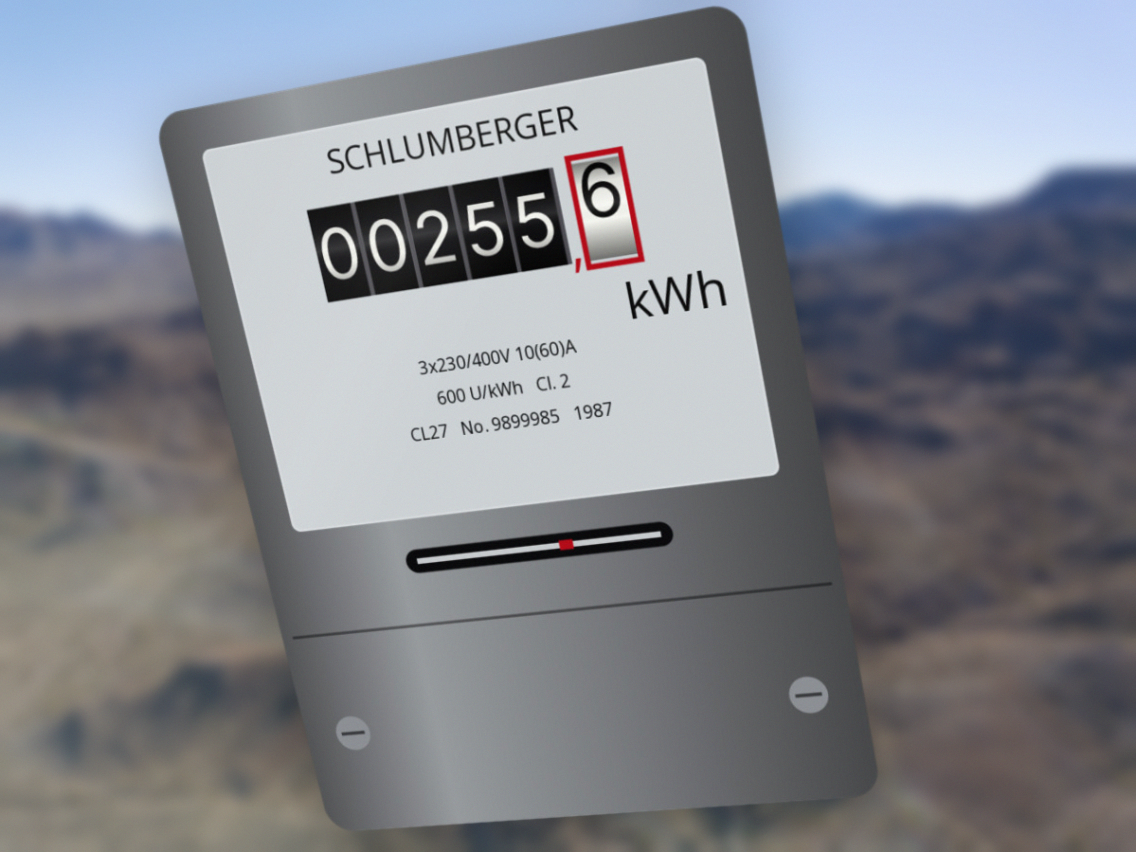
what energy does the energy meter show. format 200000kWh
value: 255.6kWh
